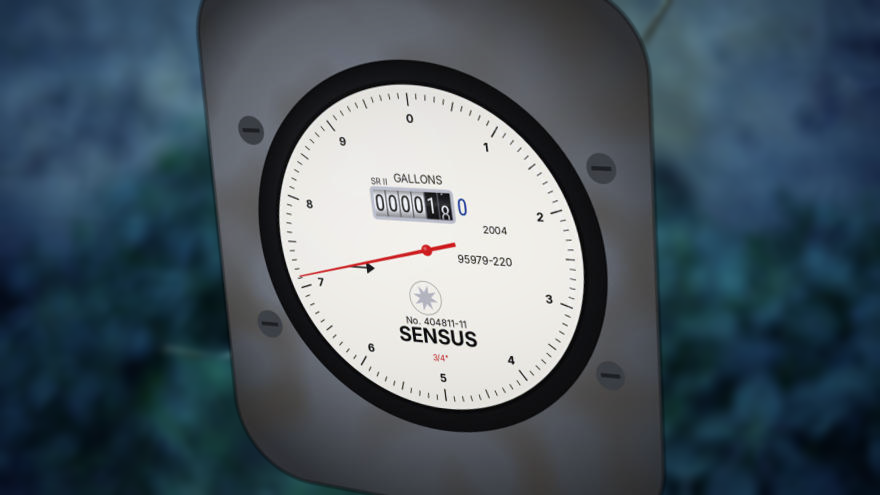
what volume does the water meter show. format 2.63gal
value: 177.1gal
